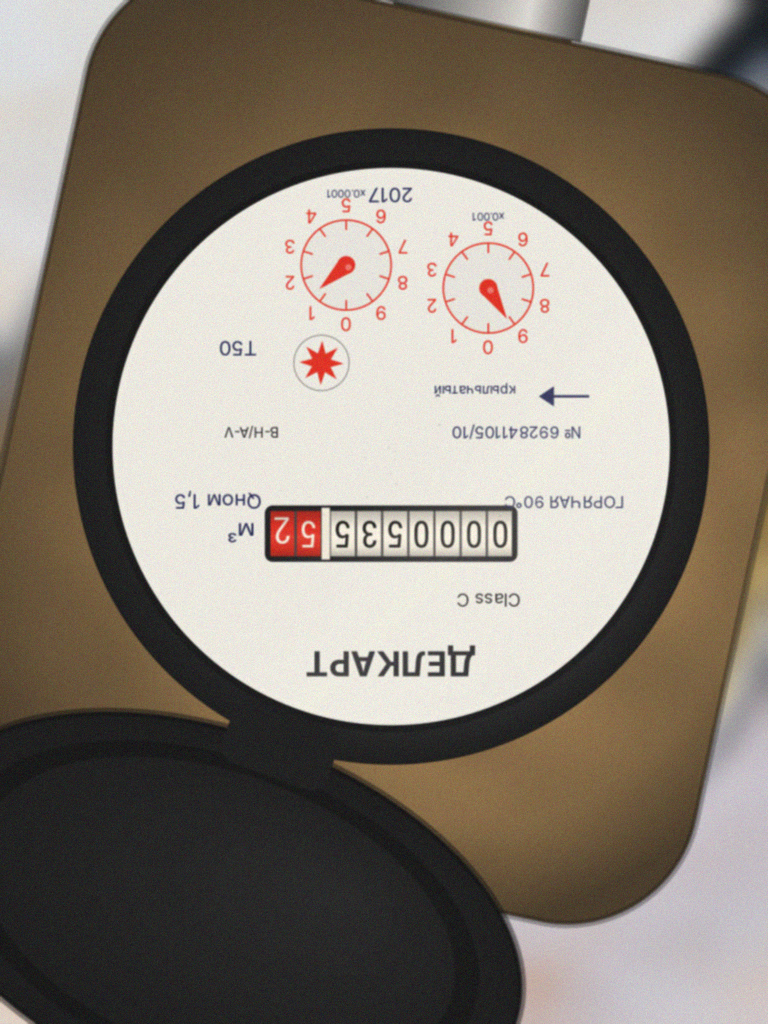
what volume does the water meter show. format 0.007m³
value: 535.5191m³
